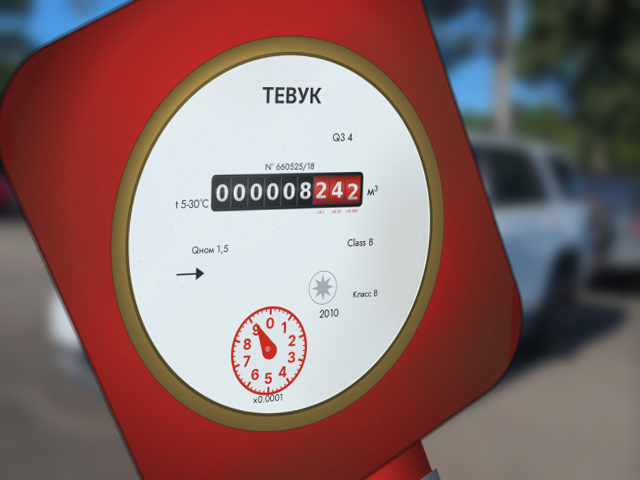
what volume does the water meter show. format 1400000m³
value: 8.2419m³
